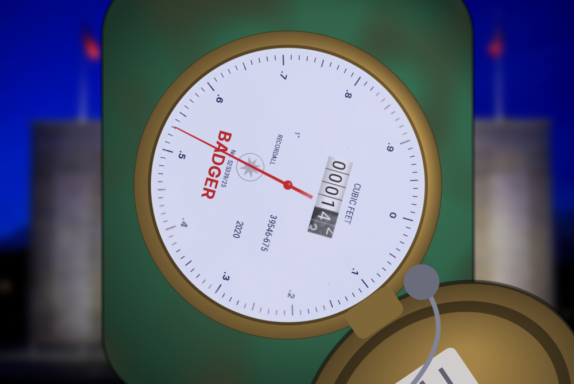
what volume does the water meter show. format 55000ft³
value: 142.53ft³
